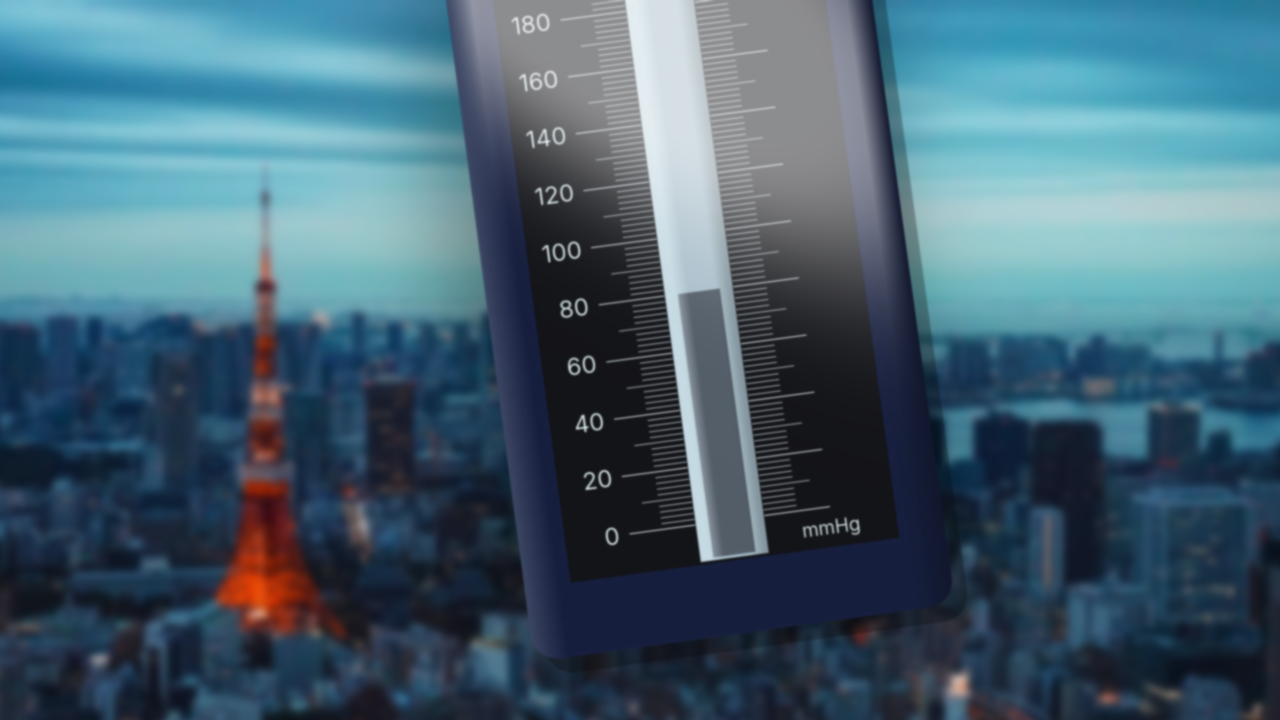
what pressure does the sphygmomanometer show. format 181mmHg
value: 80mmHg
